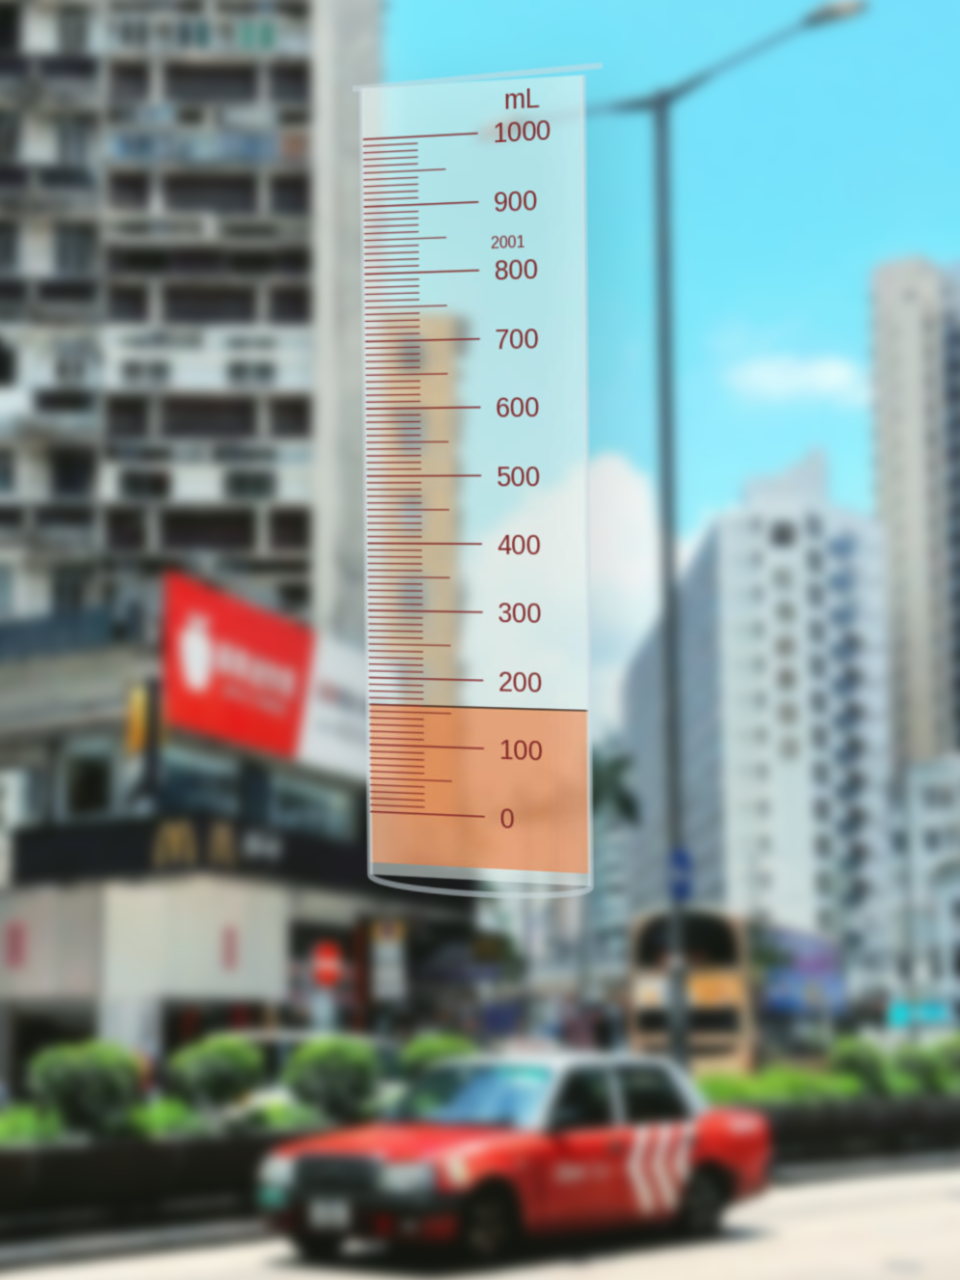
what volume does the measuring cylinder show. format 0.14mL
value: 160mL
